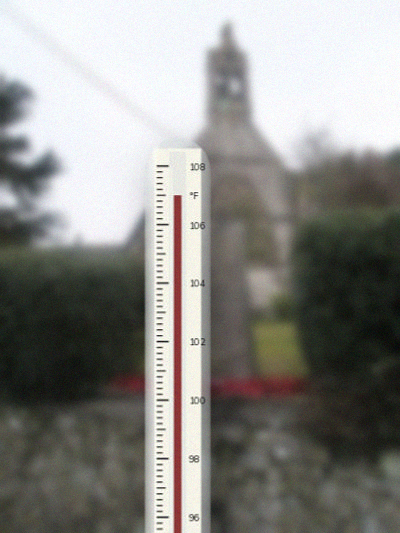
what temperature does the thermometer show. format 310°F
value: 107°F
